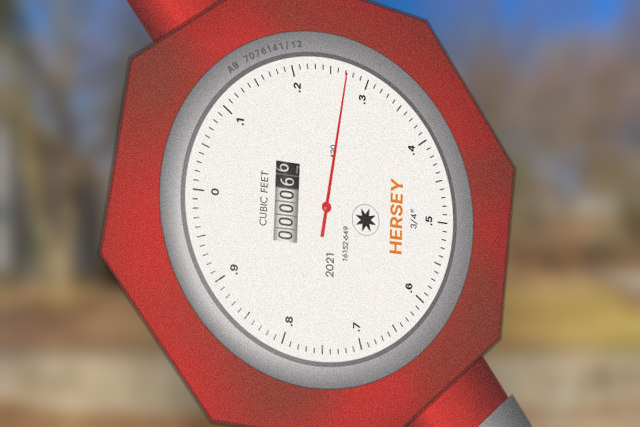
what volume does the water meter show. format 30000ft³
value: 66.27ft³
